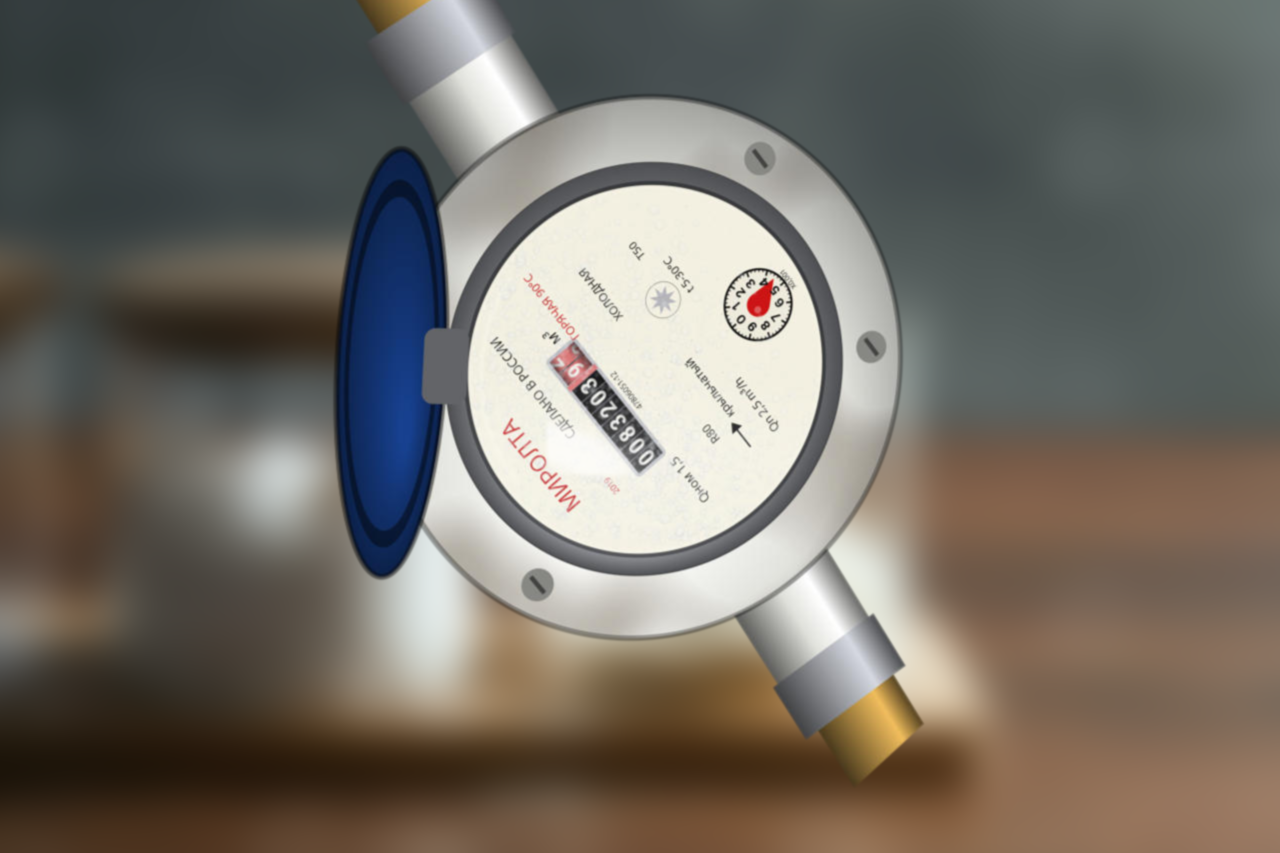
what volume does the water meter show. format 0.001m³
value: 83203.924m³
